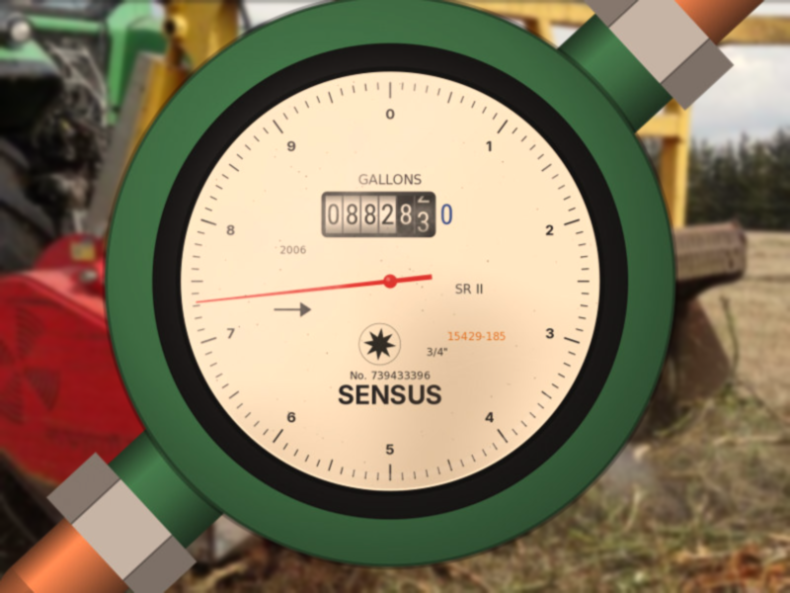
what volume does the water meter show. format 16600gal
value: 882827.3gal
